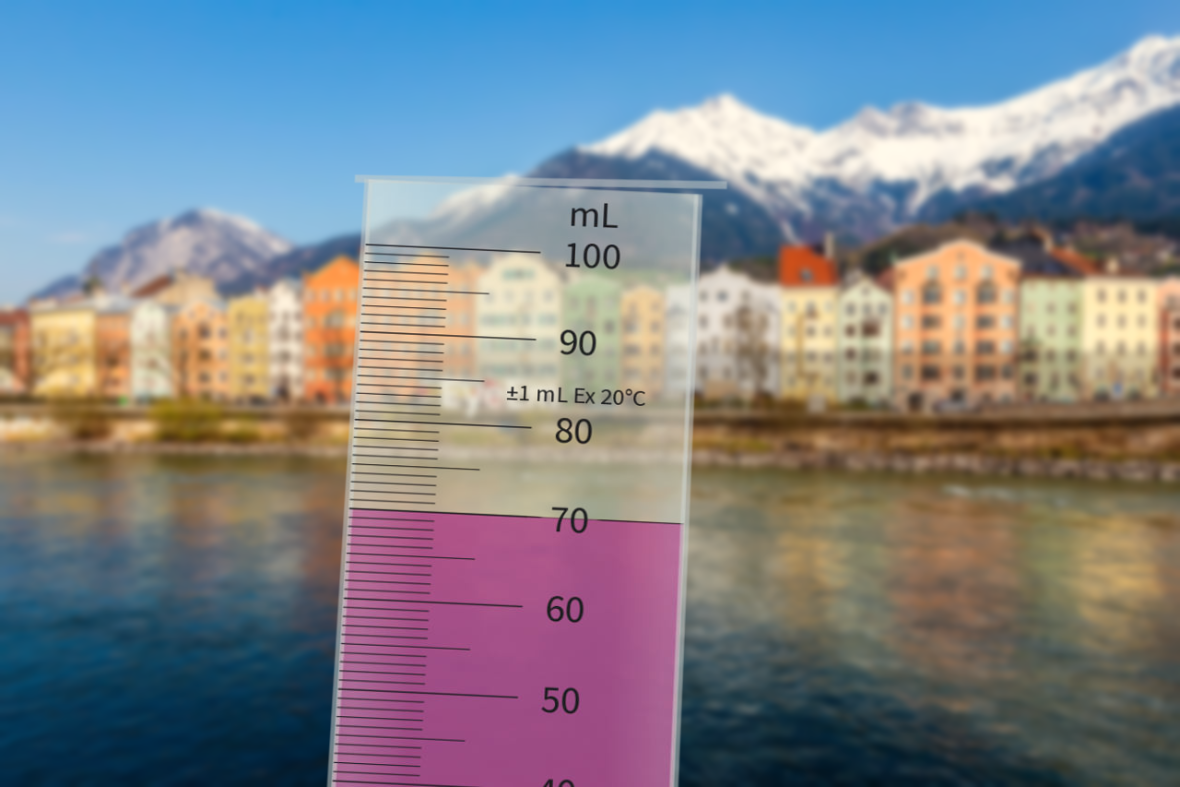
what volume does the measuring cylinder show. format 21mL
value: 70mL
